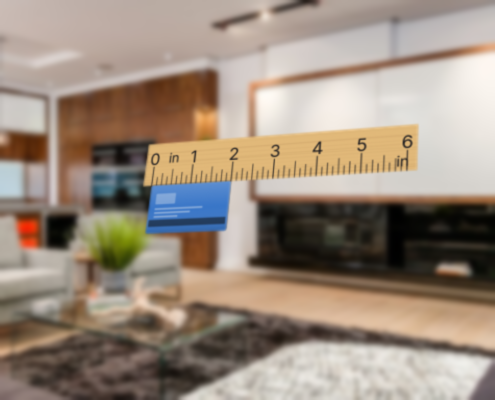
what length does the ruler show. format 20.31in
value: 2in
